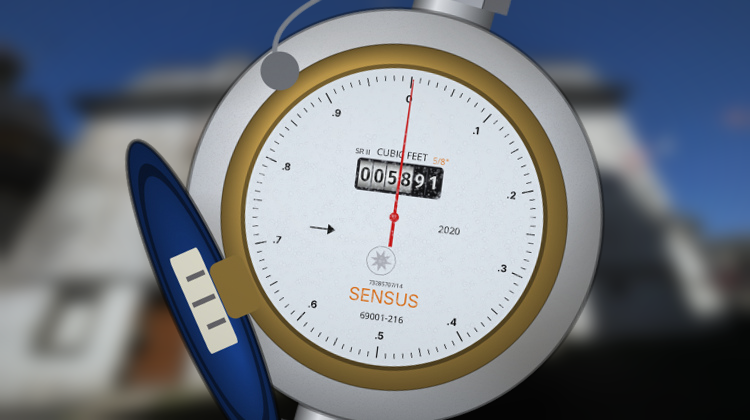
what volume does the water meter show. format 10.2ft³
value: 5891.00ft³
